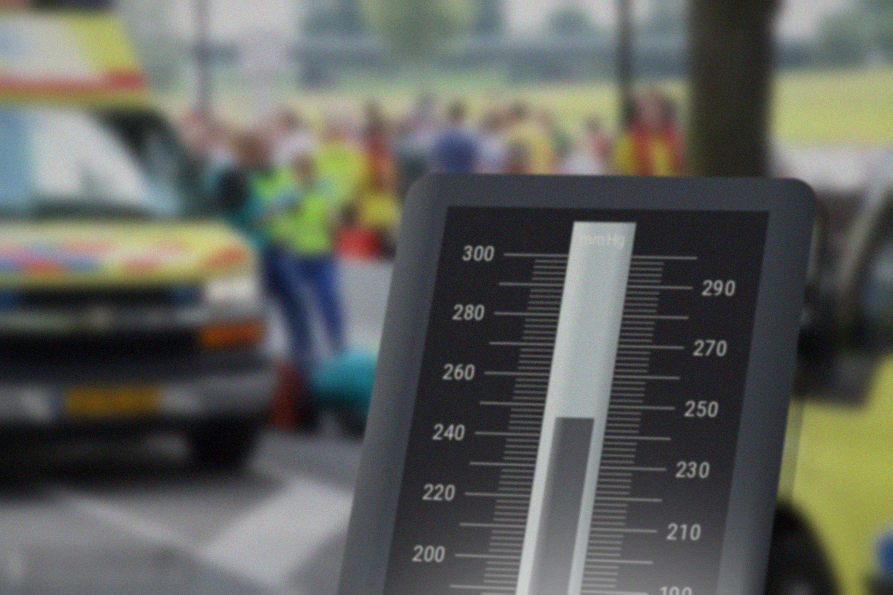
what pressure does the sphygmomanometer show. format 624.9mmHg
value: 246mmHg
